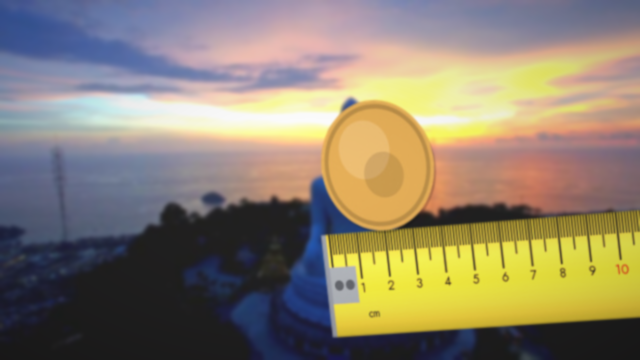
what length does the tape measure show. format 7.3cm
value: 4cm
